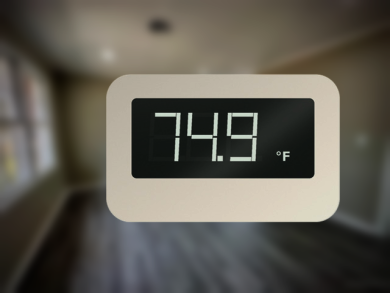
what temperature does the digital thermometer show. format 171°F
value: 74.9°F
